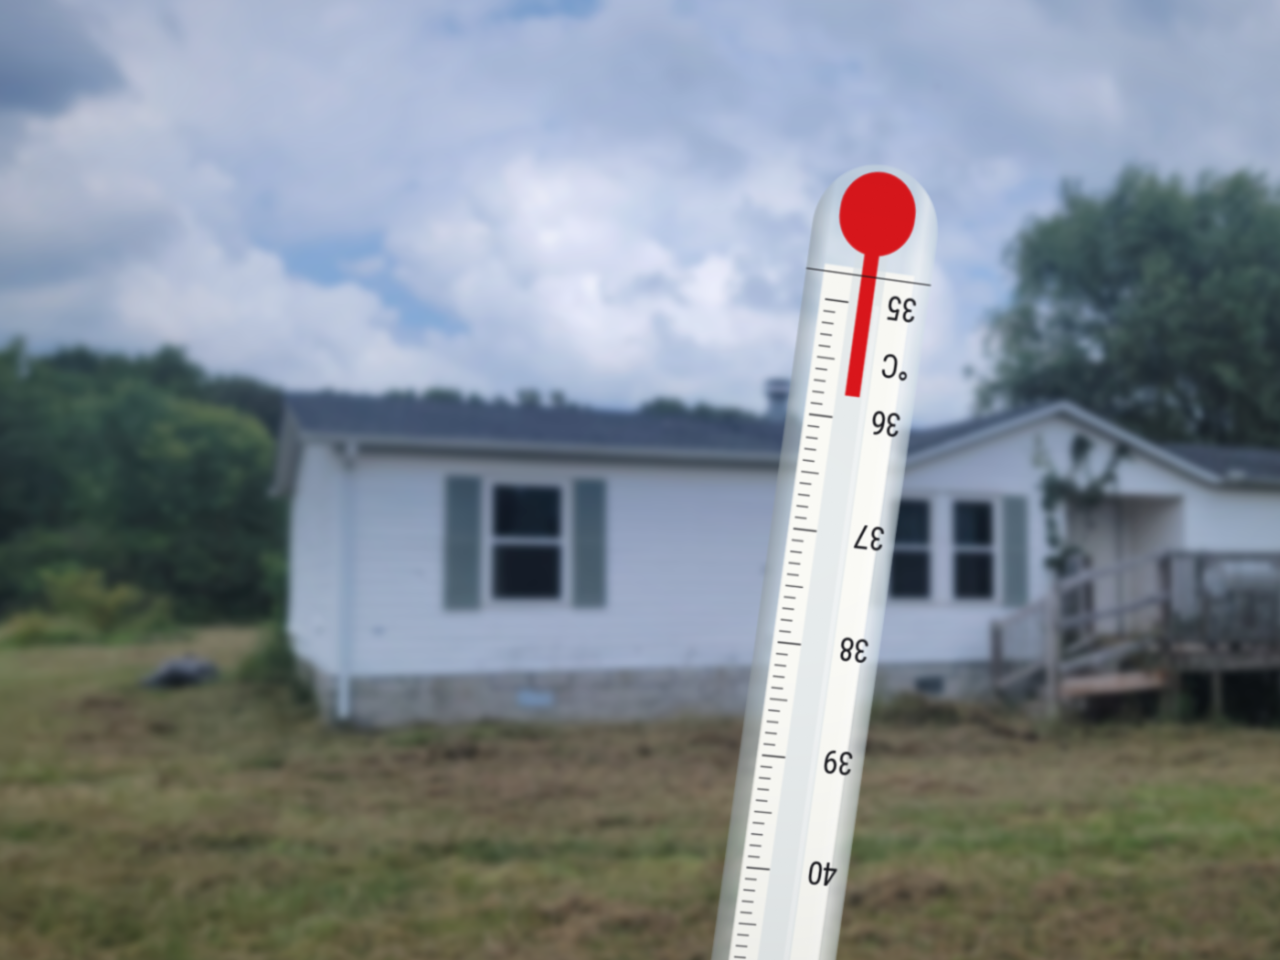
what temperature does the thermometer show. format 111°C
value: 35.8°C
